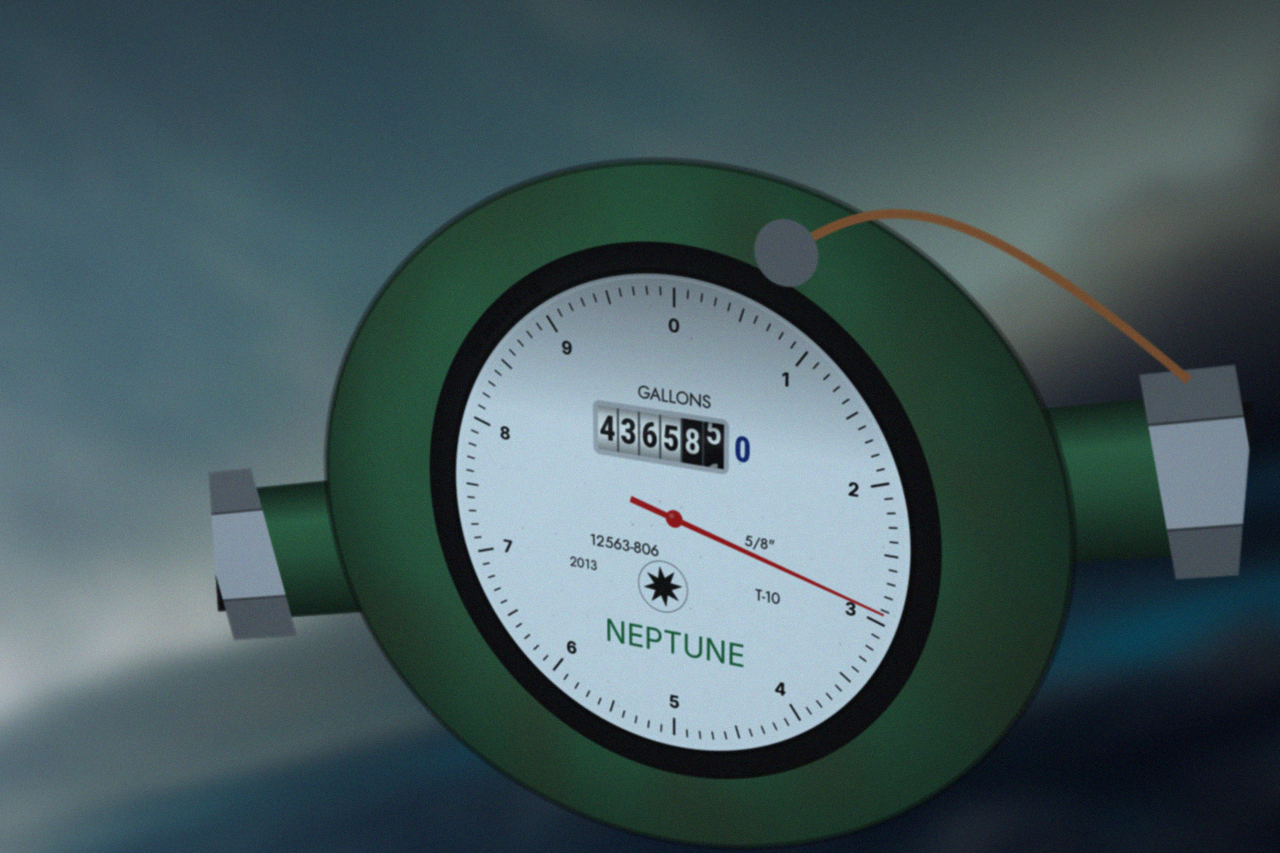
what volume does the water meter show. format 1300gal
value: 4365852.9gal
